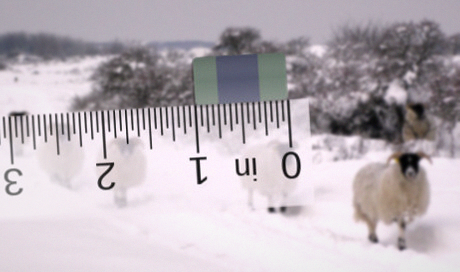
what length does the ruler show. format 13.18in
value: 1in
